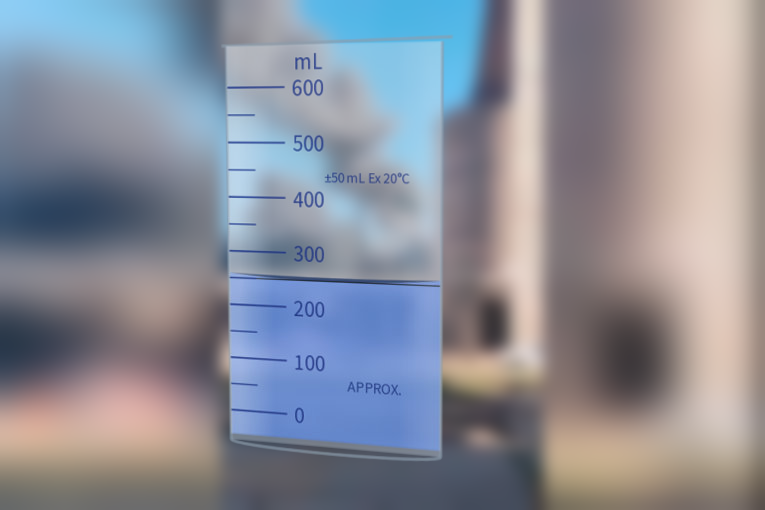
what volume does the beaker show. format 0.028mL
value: 250mL
